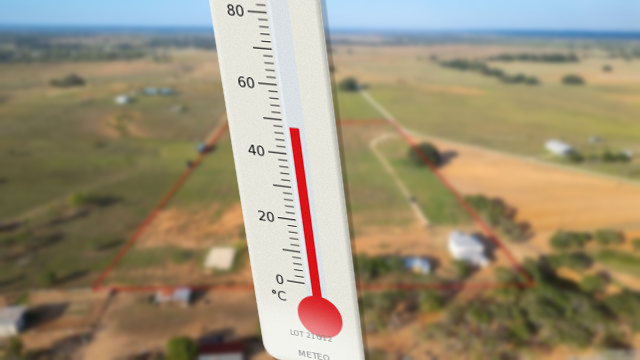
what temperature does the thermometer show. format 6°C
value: 48°C
